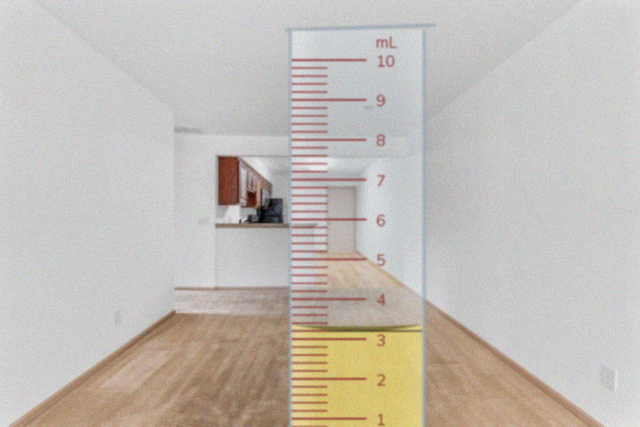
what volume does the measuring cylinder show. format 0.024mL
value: 3.2mL
